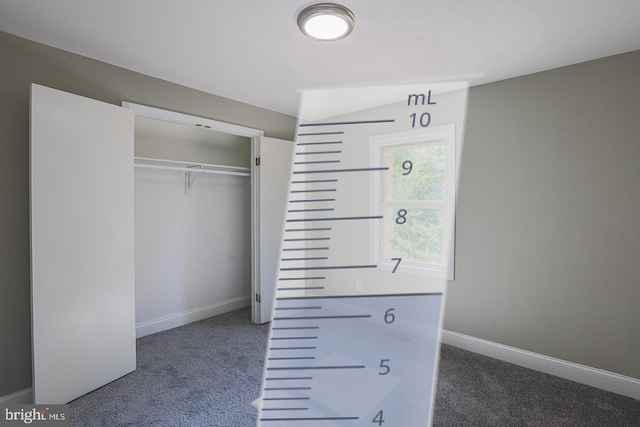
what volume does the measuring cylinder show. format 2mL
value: 6.4mL
